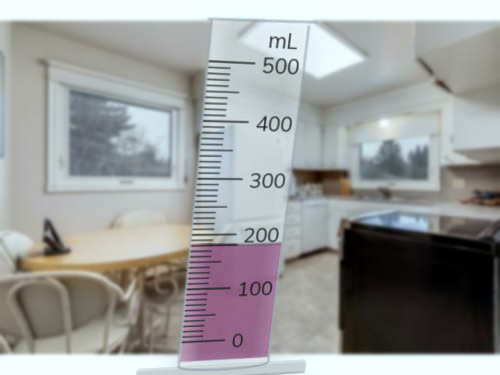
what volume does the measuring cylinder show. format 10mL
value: 180mL
